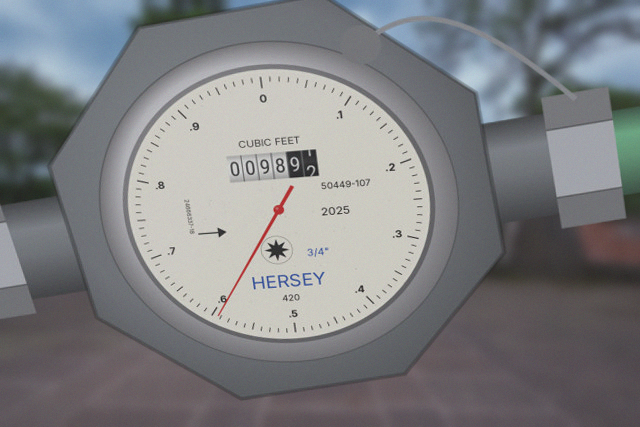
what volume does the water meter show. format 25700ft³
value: 9891.59ft³
